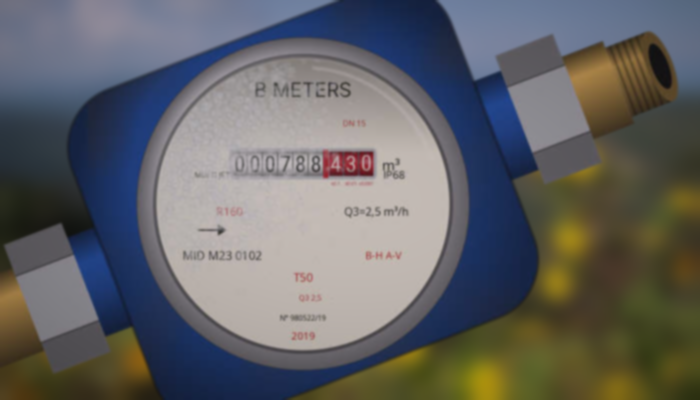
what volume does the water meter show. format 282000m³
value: 788.430m³
